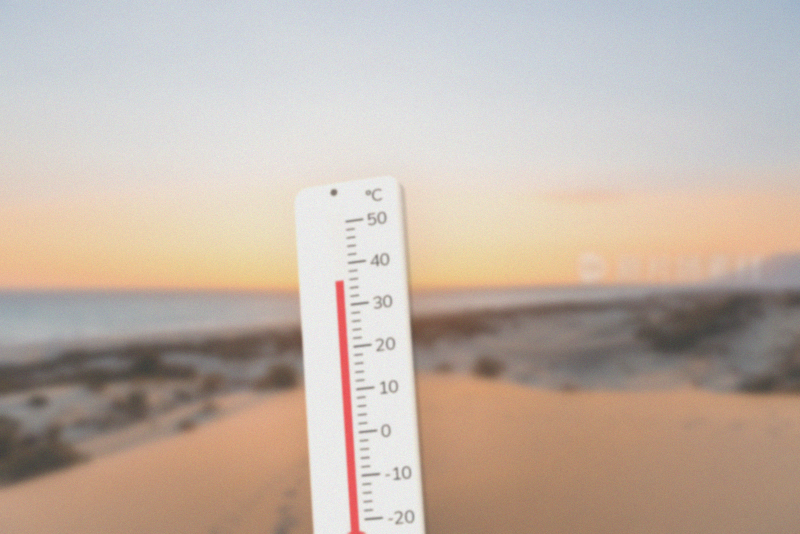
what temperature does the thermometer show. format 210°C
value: 36°C
